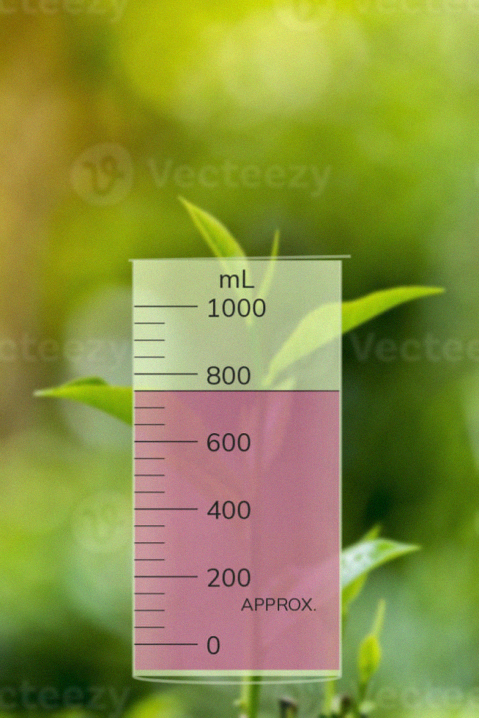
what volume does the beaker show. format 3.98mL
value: 750mL
